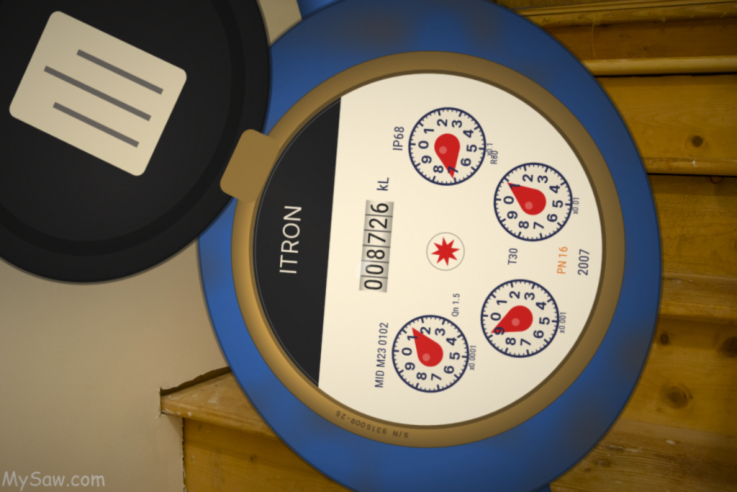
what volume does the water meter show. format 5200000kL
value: 8726.7091kL
